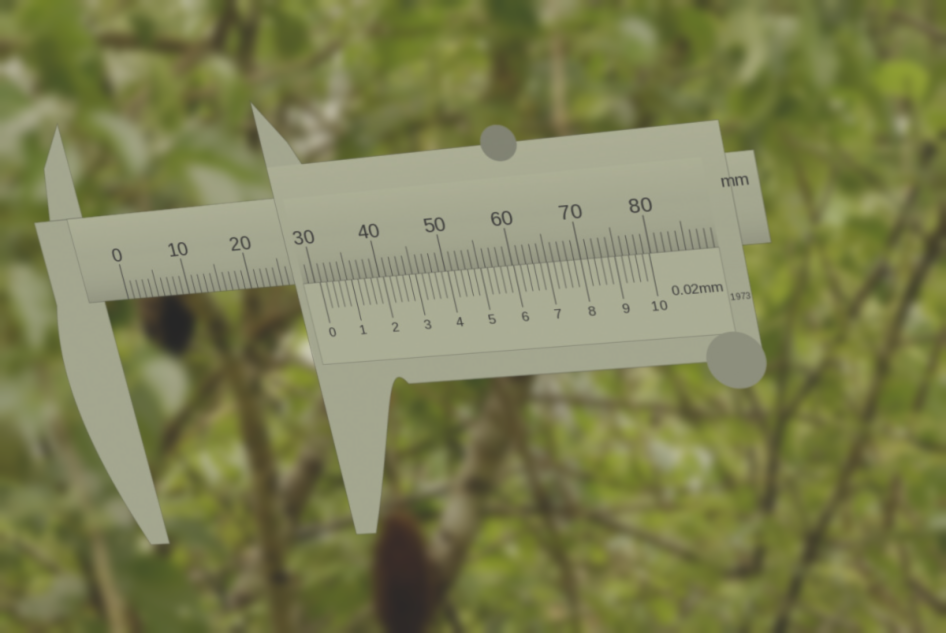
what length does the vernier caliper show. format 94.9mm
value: 30.8mm
